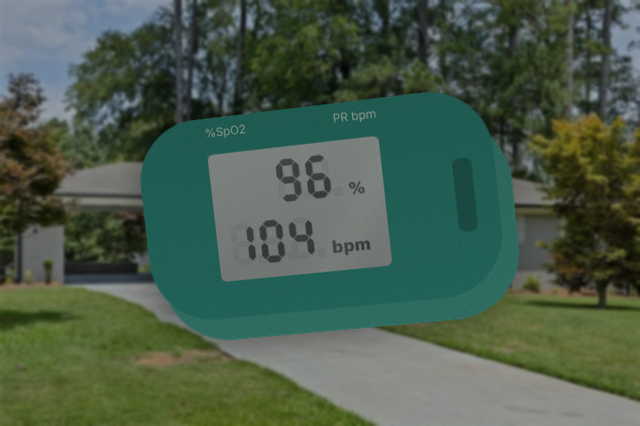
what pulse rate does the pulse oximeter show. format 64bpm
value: 104bpm
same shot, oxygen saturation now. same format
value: 96%
